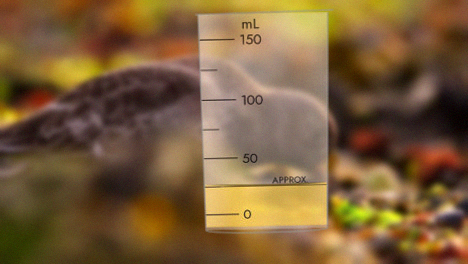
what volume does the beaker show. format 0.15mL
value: 25mL
